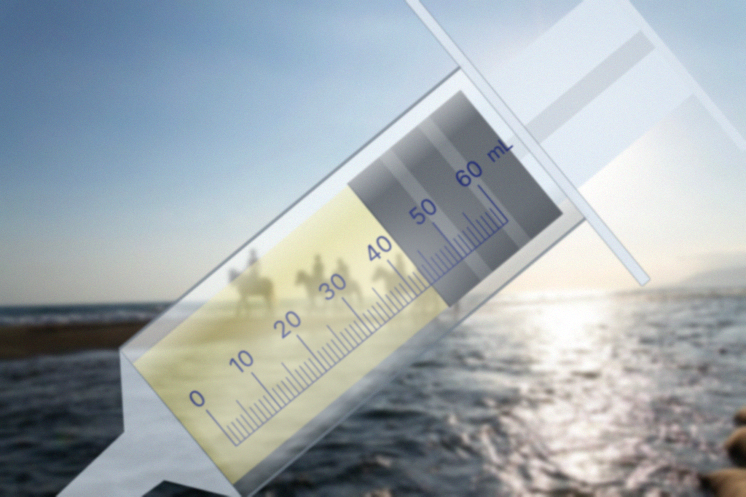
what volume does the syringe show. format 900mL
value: 43mL
